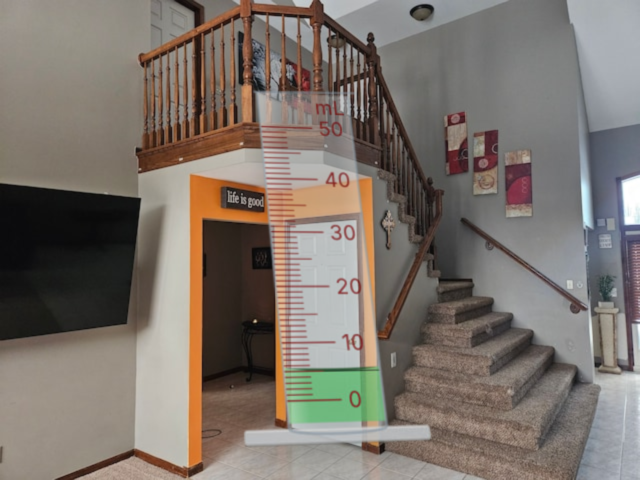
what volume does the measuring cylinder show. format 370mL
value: 5mL
